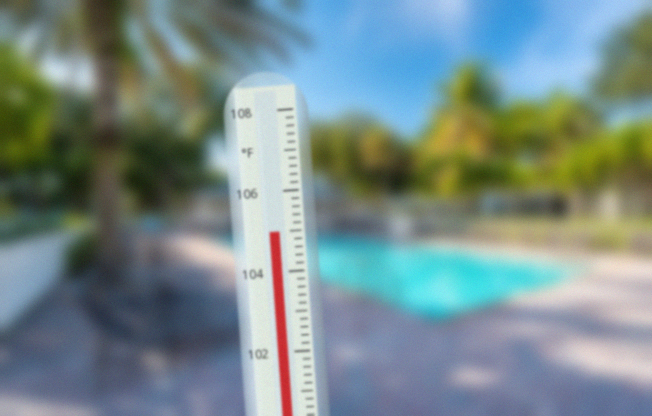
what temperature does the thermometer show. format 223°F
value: 105°F
